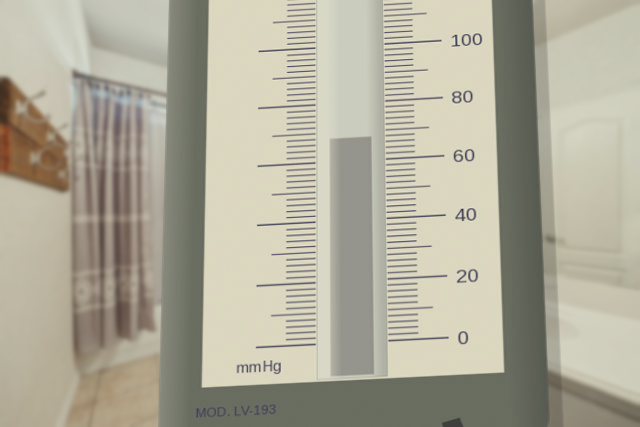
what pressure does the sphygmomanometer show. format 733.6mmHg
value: 68mmHg
